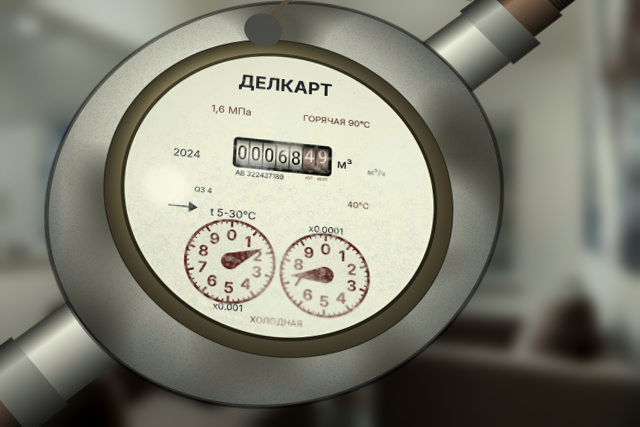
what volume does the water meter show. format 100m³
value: 68.4917m³
